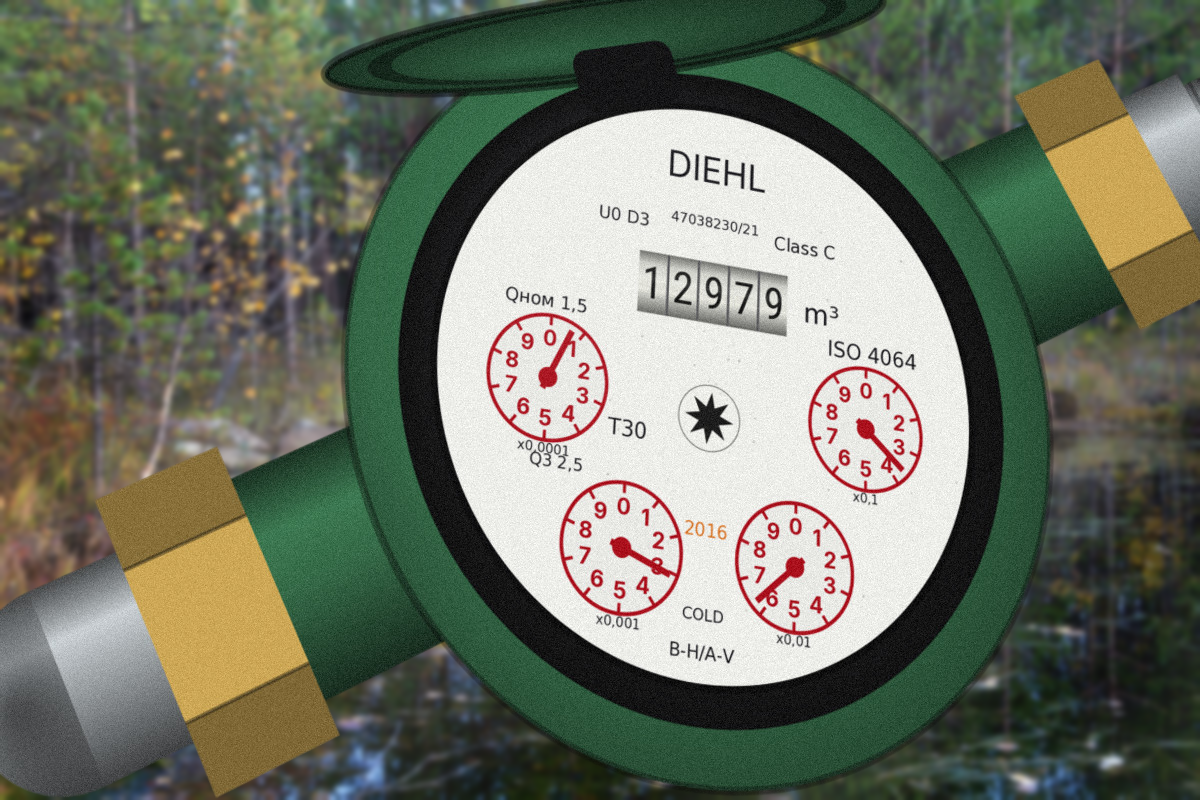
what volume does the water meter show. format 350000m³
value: 12979.3630m³
